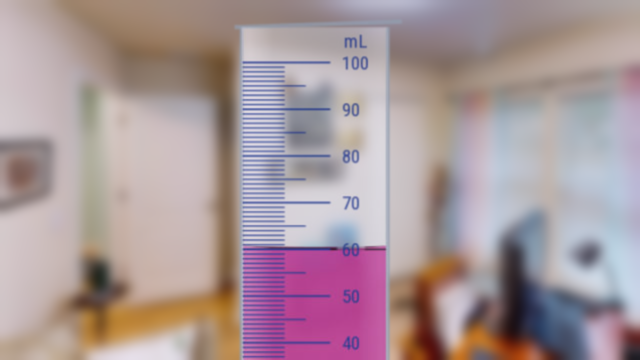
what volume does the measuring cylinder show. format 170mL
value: 60mL
